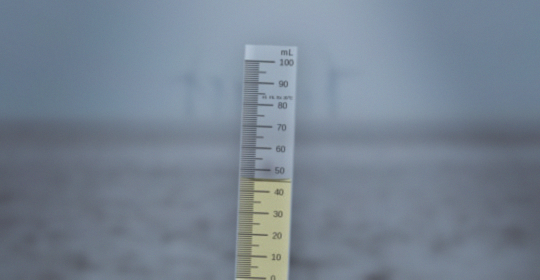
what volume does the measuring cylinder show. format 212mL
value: 45mL
